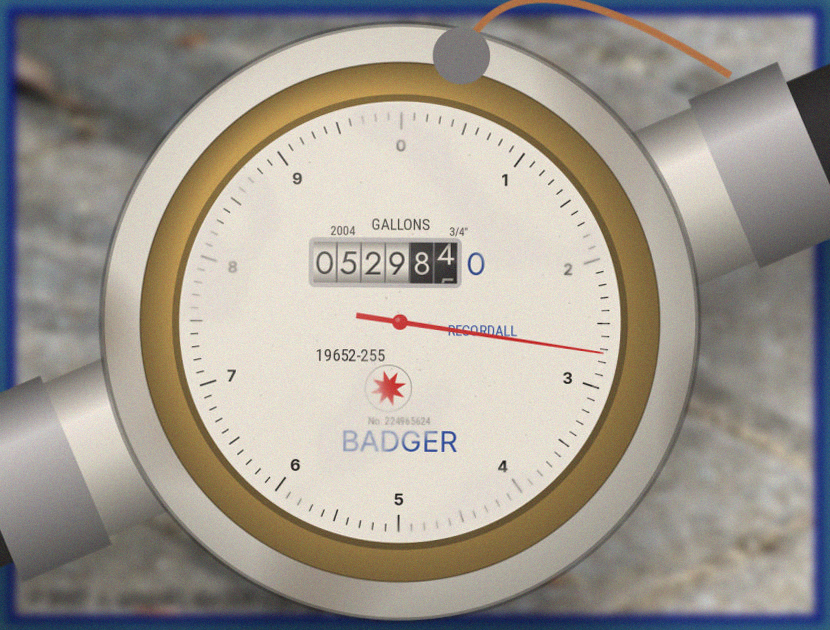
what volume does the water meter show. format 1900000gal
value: 529842.7gal
